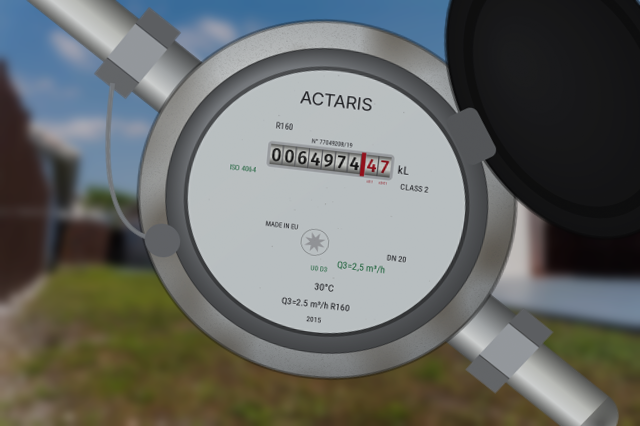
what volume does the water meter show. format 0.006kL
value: 64974.47kL
